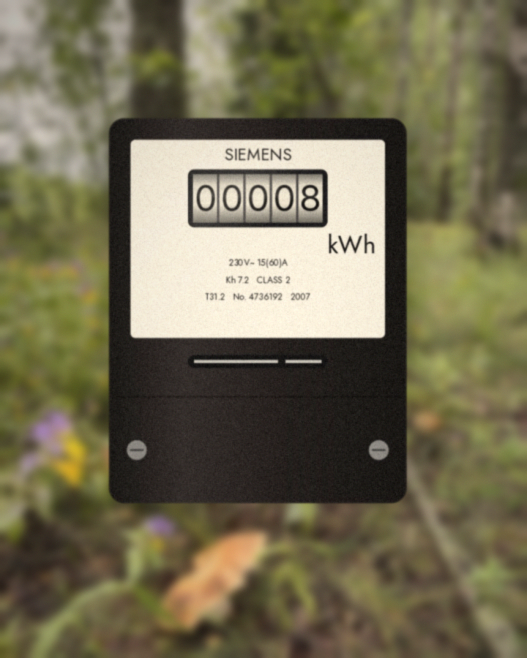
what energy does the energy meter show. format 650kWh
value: 8kWh
